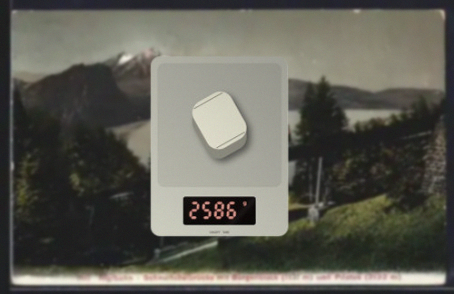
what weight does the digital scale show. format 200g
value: 2586g
